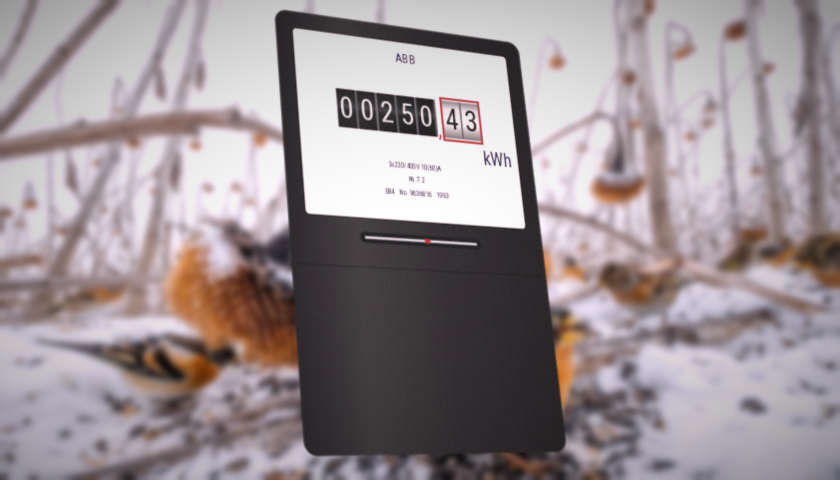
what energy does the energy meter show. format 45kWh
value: 250.43kWh
